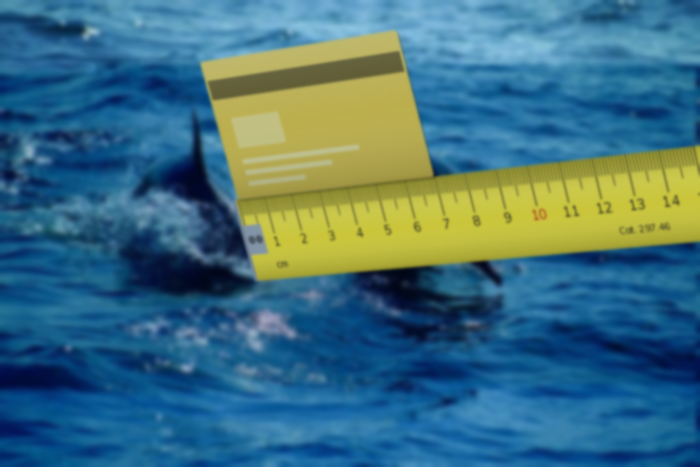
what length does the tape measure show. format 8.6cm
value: 7cm
